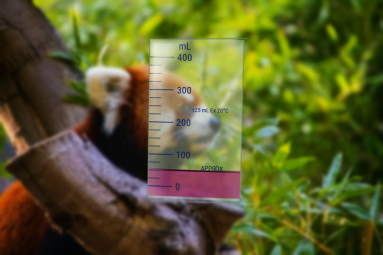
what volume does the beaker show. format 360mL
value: 50mL
